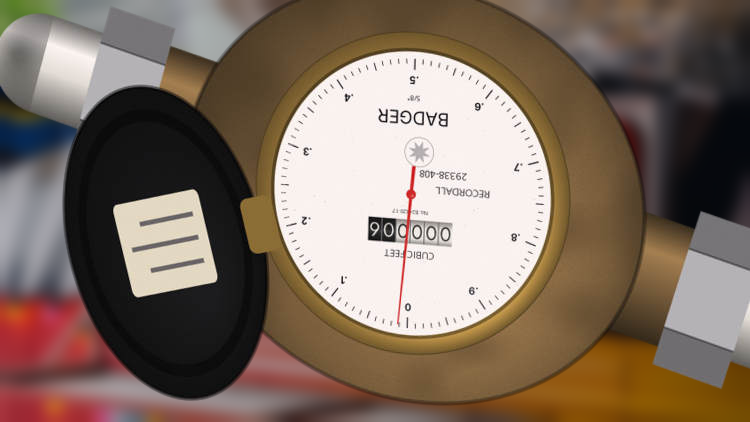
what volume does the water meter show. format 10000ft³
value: 6.01ft³
